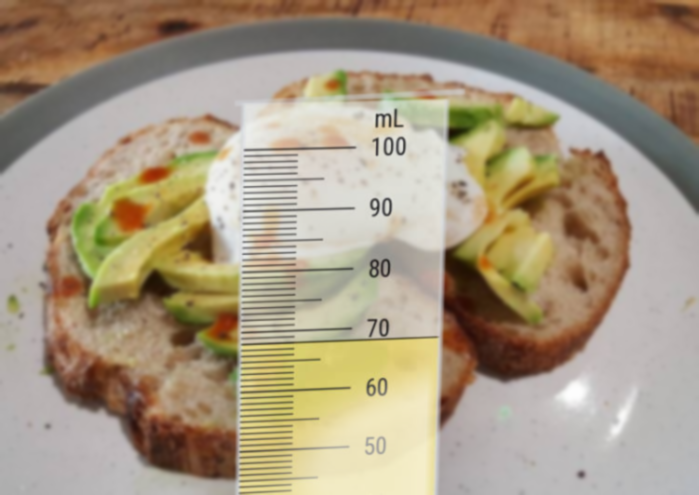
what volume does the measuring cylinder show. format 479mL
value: 68mL
